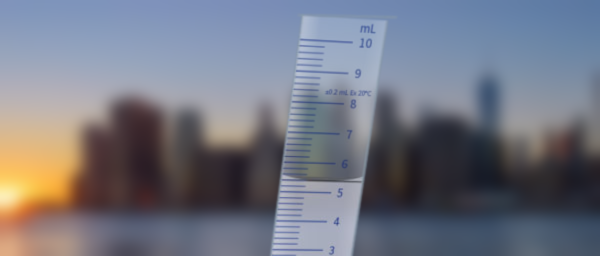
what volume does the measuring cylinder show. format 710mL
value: 5.4mL
